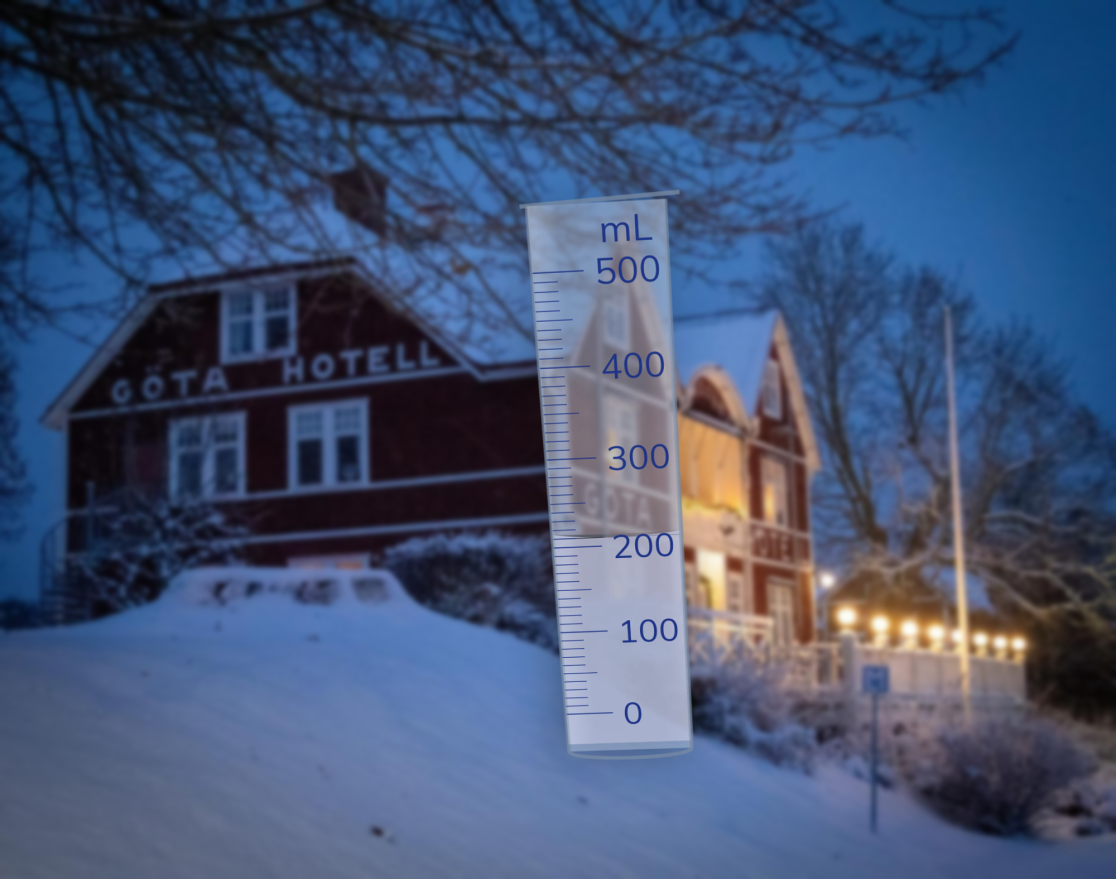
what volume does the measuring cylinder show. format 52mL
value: 210mL
